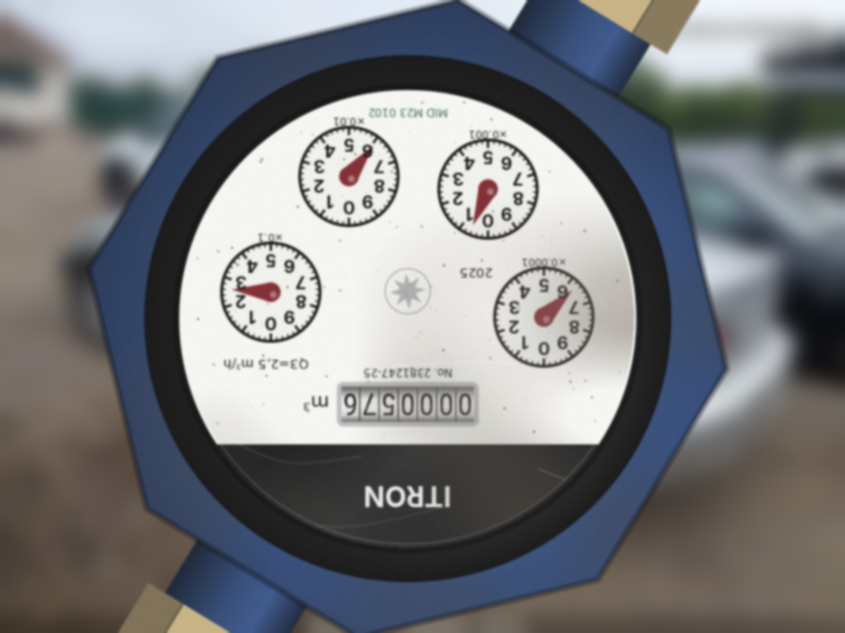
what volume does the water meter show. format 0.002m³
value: 576.2606m³
